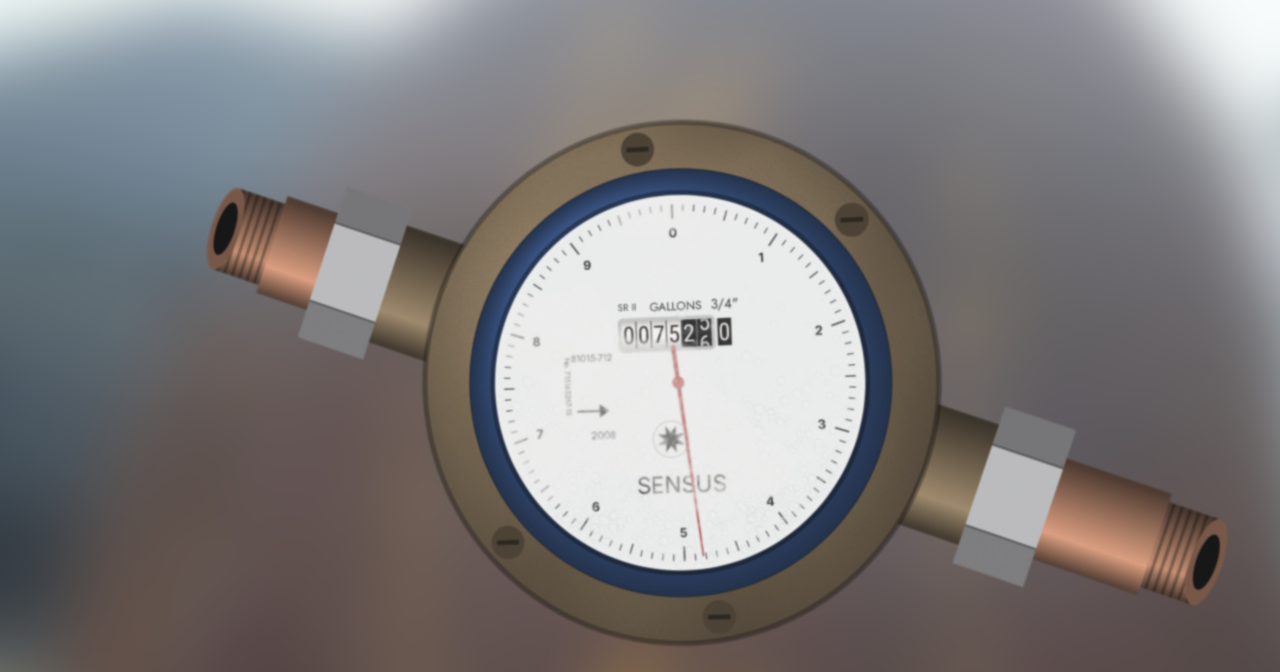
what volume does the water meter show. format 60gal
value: 75254.8gal
